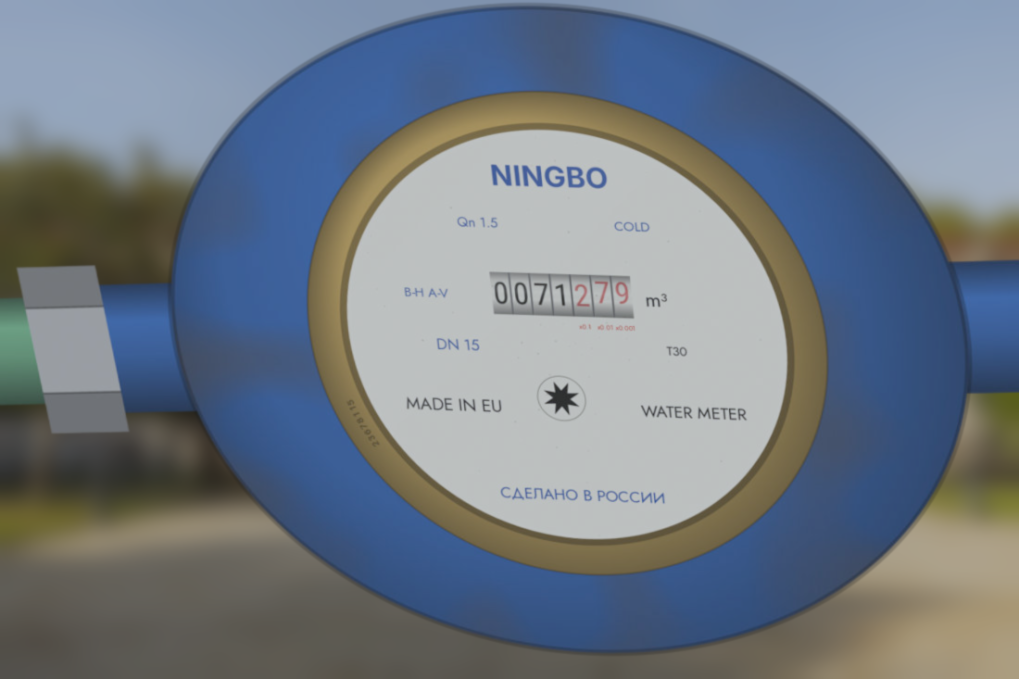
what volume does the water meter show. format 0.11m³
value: 71.279m³
